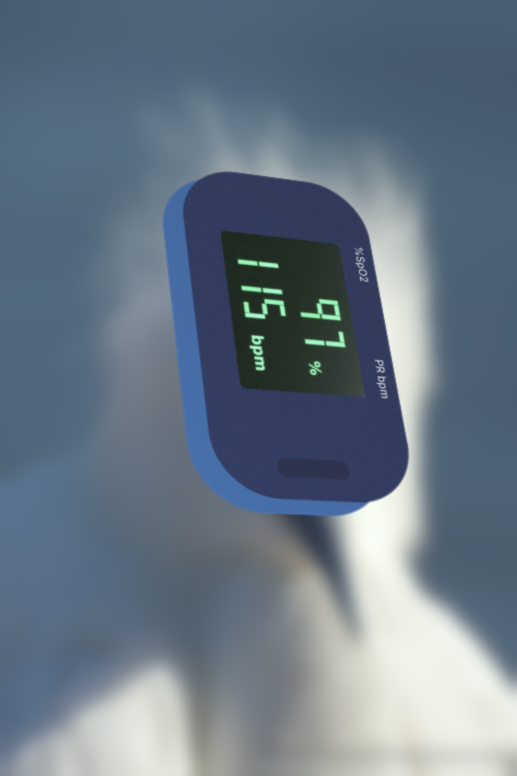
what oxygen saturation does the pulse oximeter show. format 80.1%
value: 97%
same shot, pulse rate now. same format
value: 115bpm
